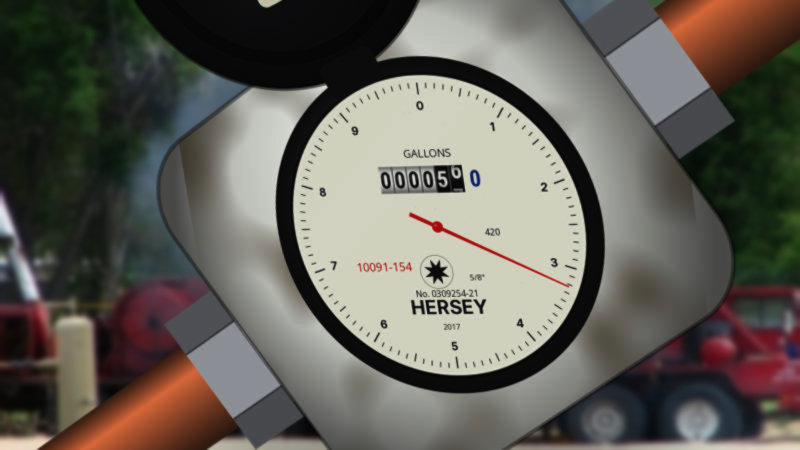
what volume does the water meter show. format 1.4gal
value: 563.2gal
